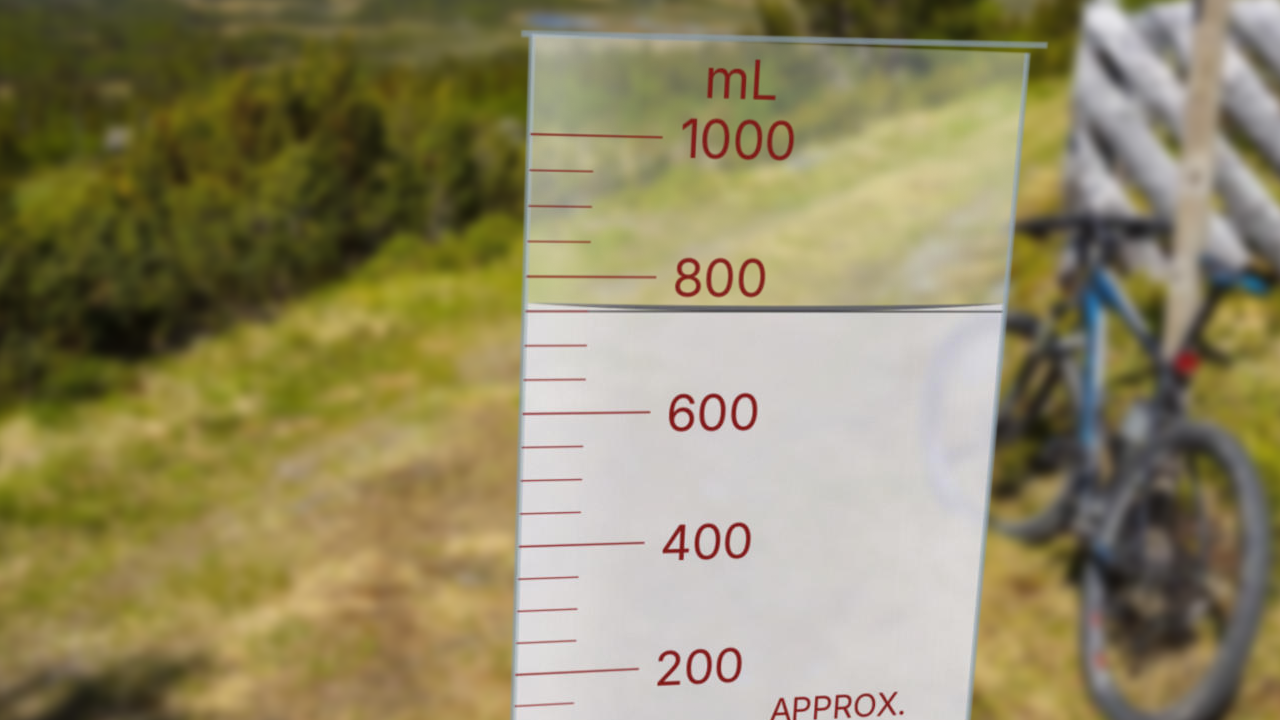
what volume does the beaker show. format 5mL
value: 750mL
